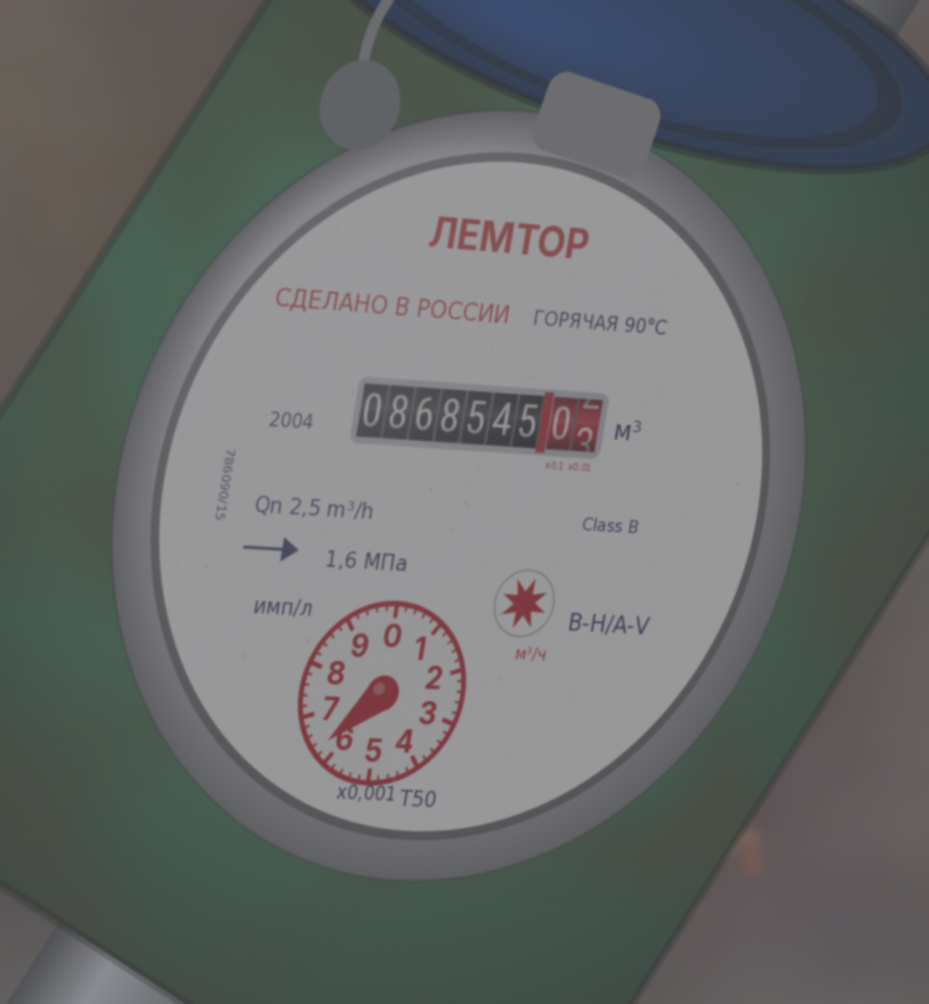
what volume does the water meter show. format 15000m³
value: 868545.026m³
